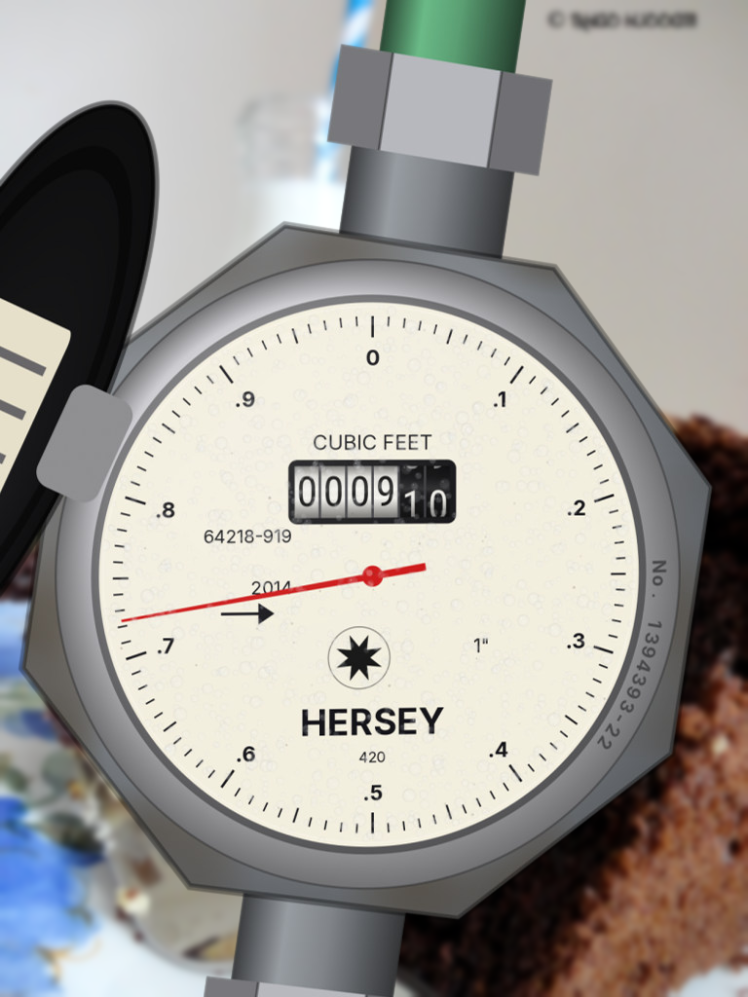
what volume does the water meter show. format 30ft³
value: 909.72ft³
